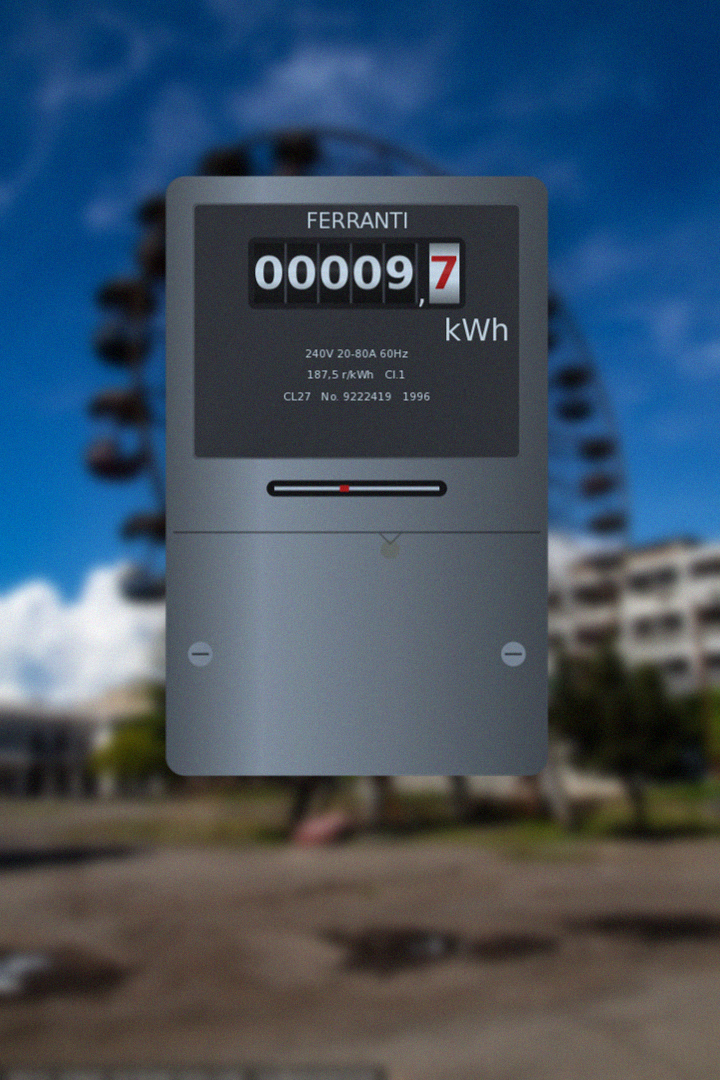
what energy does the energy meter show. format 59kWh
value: 9.7kWh
